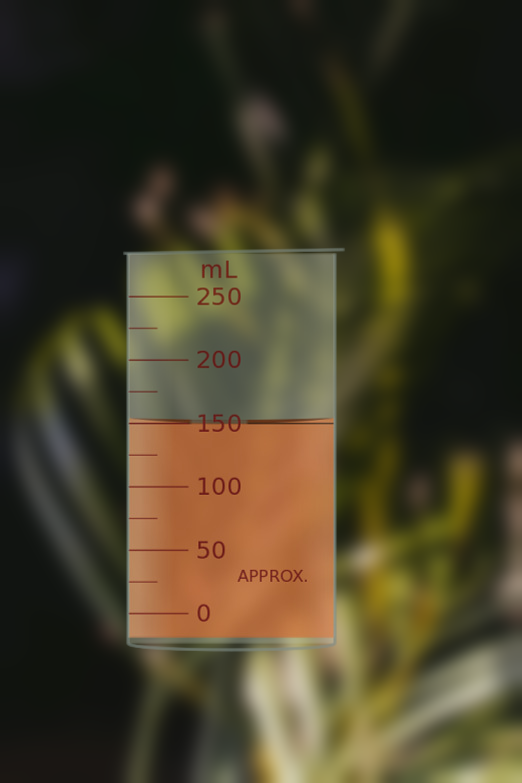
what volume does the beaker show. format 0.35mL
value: 150mL
